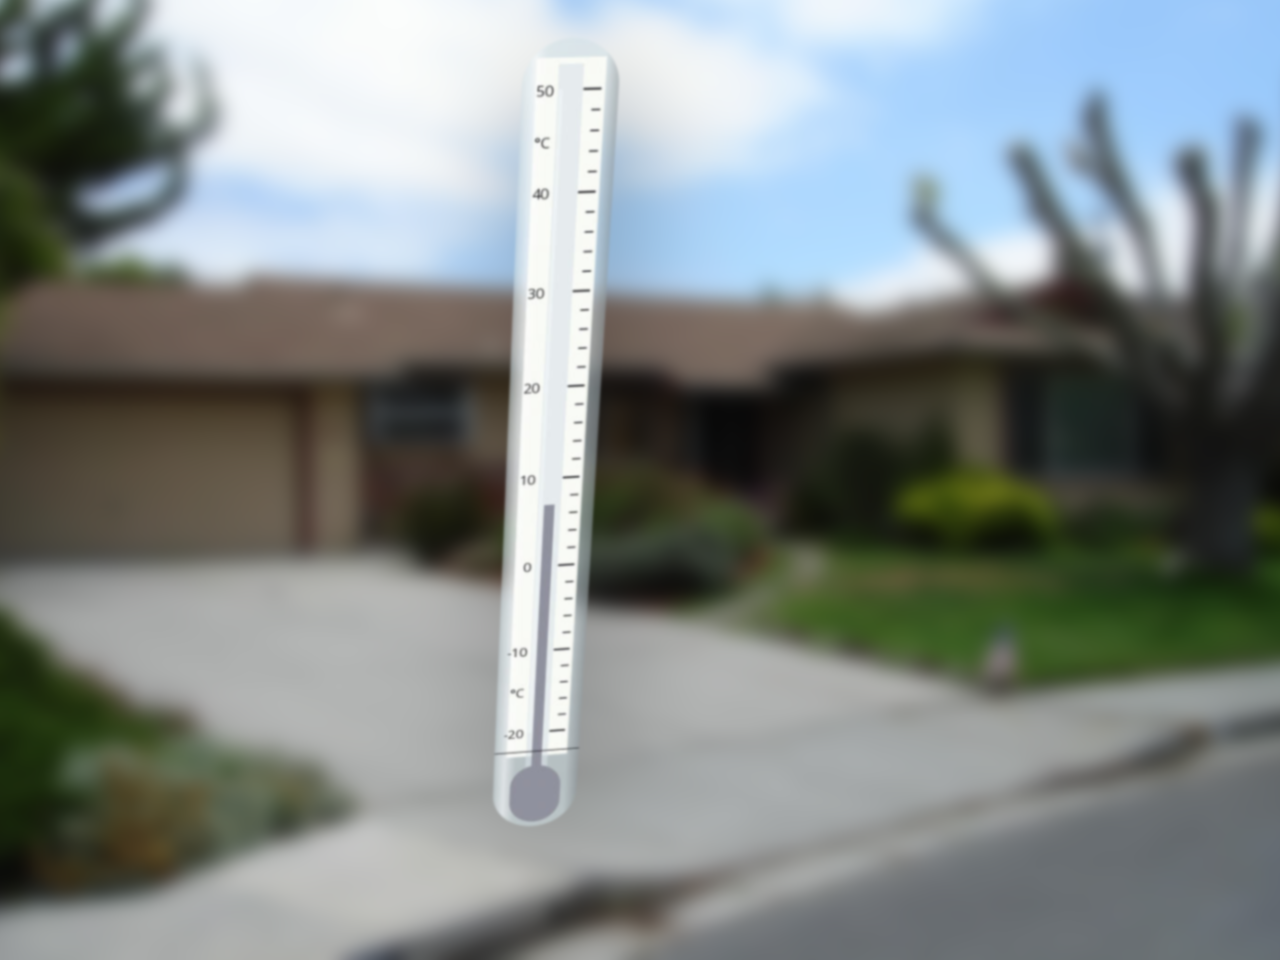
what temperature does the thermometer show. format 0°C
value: 7°C
